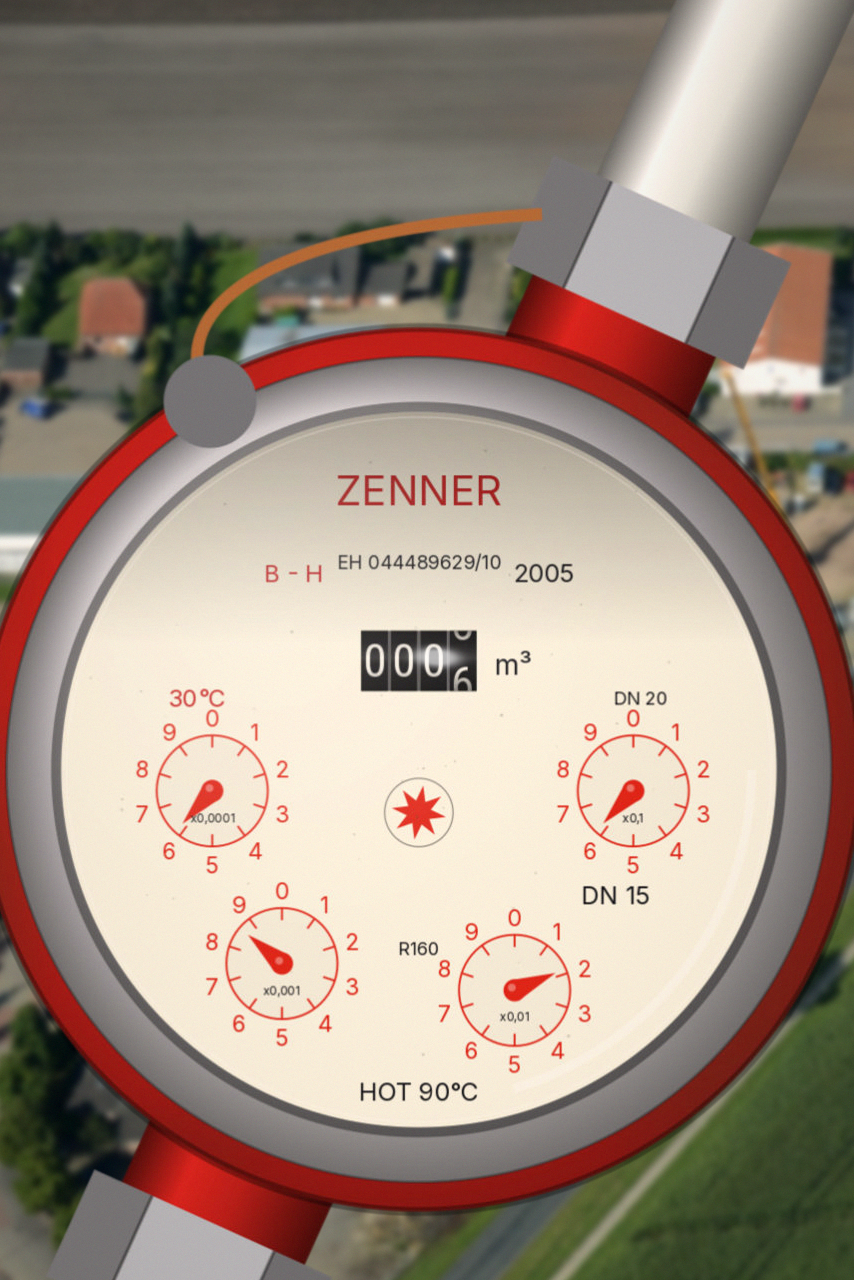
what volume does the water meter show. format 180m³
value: 5.6186m³
